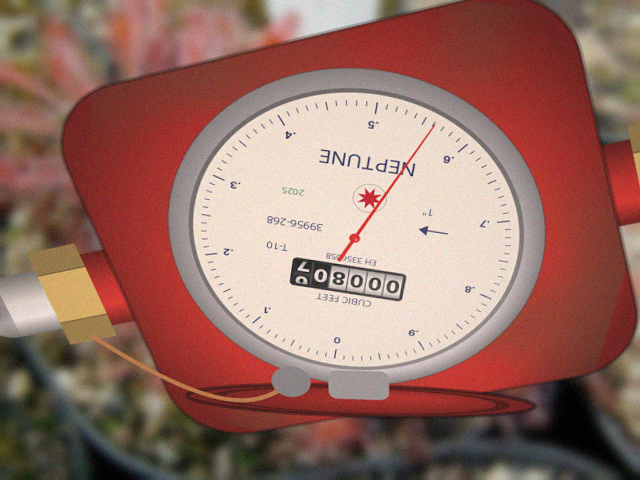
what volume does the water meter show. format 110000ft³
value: 806.56ft³
